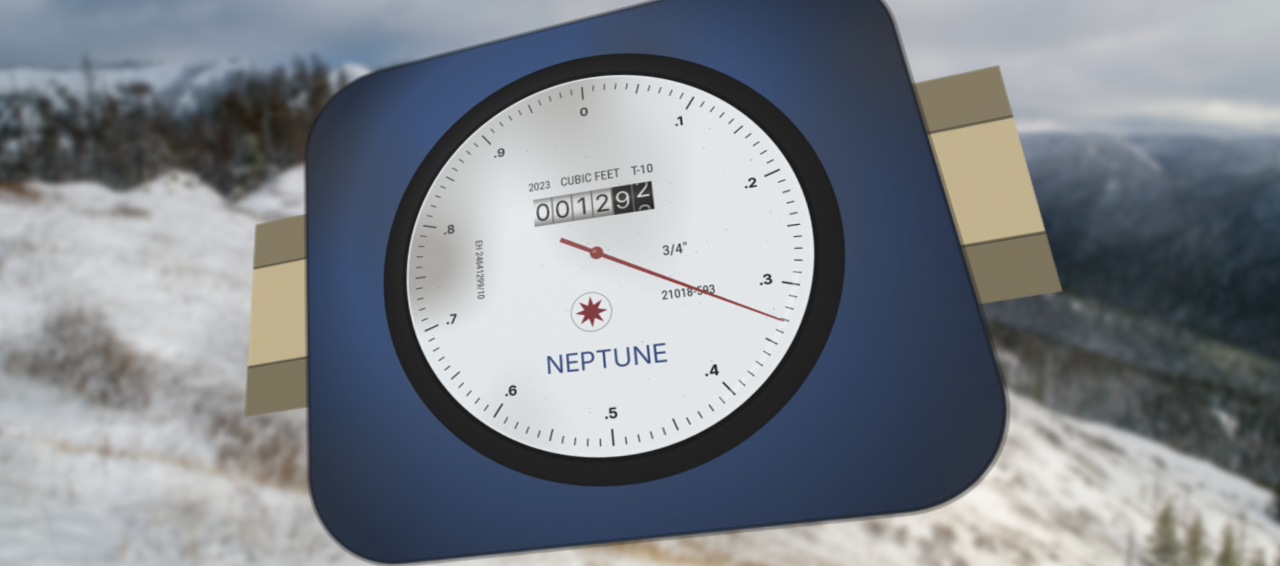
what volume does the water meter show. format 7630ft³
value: 1292.33ft³
